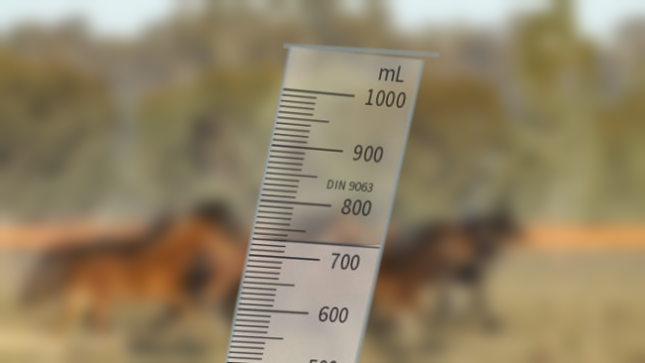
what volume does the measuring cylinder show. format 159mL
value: 730mL
